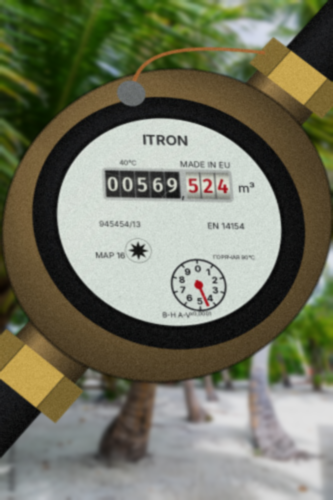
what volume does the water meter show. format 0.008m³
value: 569.5244m³
